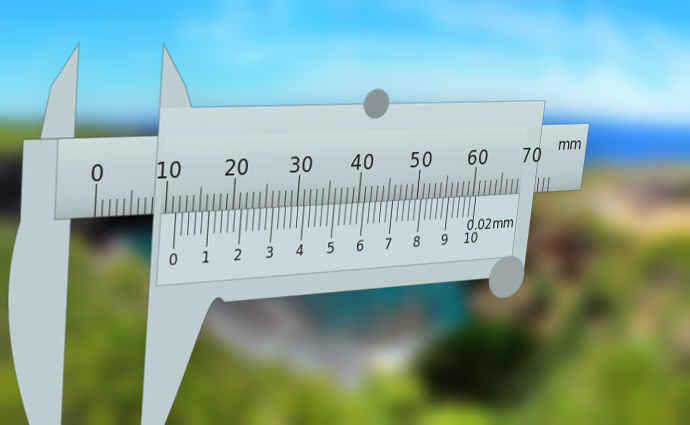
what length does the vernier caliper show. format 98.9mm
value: 11.5mm
